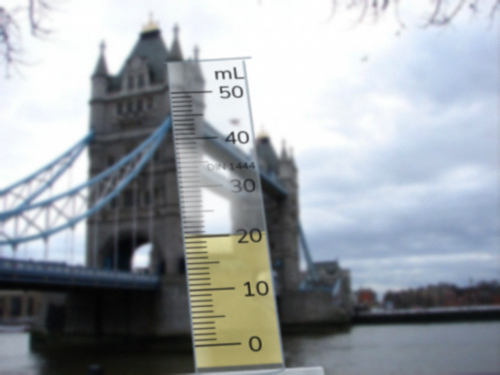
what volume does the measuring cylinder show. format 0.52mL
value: 20mL
